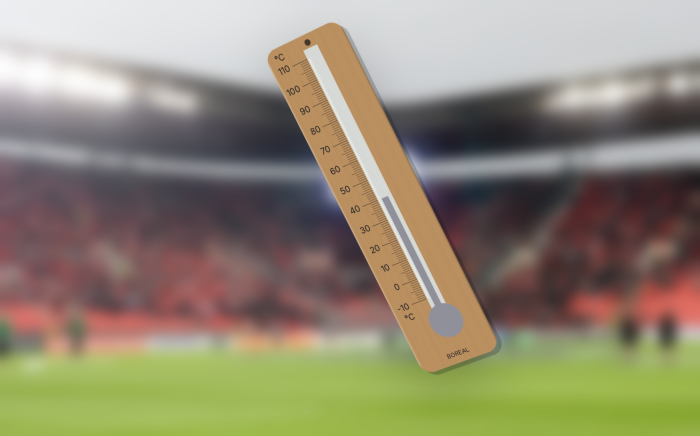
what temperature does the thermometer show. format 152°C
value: 40°C
